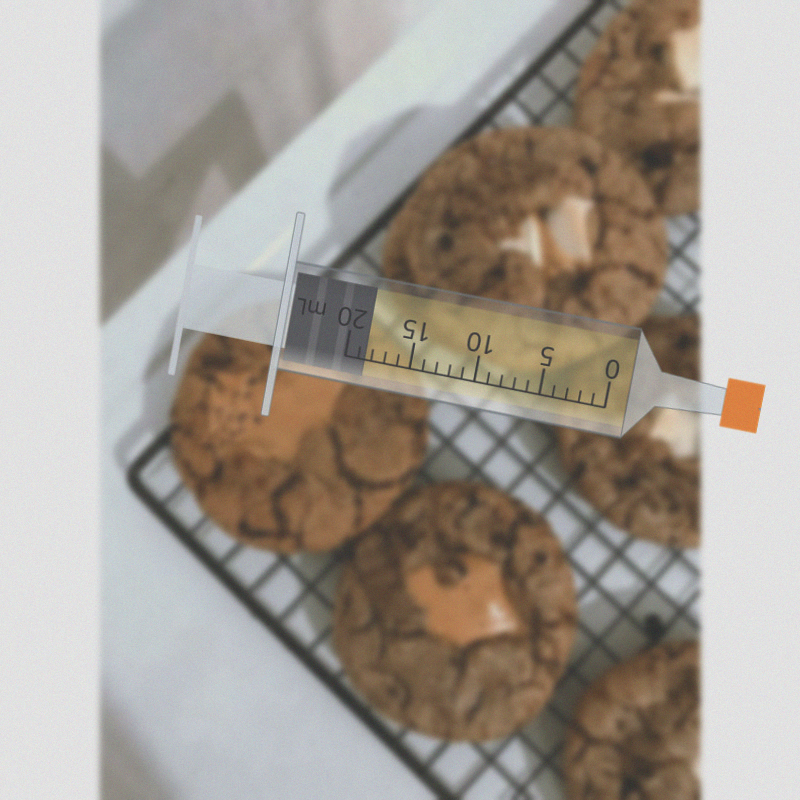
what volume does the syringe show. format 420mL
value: 18.5mL
